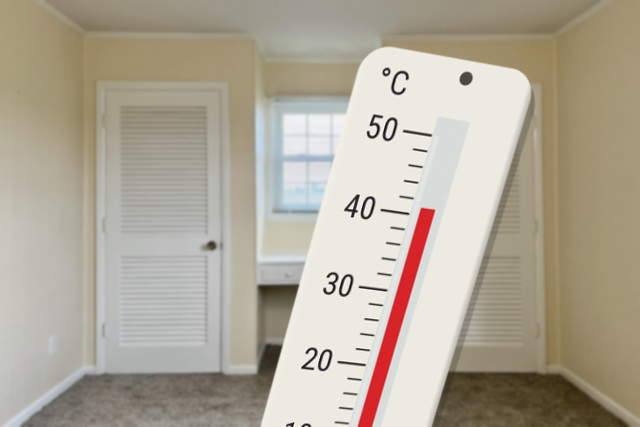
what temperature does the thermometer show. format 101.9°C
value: 41°C
